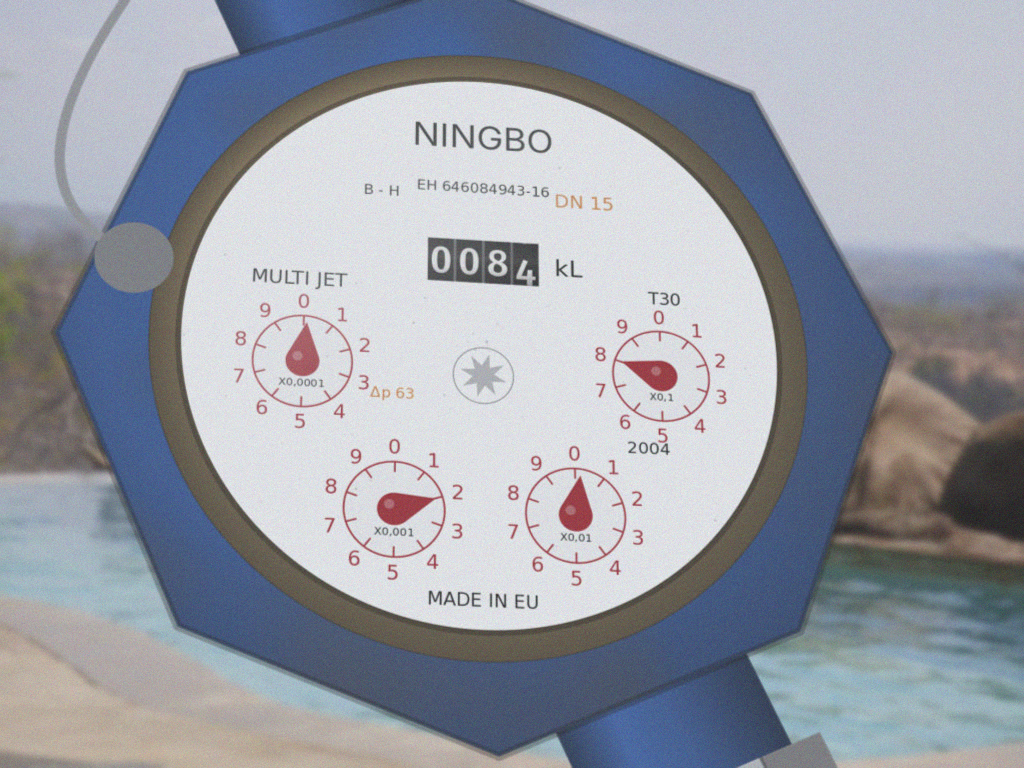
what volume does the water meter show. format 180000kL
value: 83.8020kL
